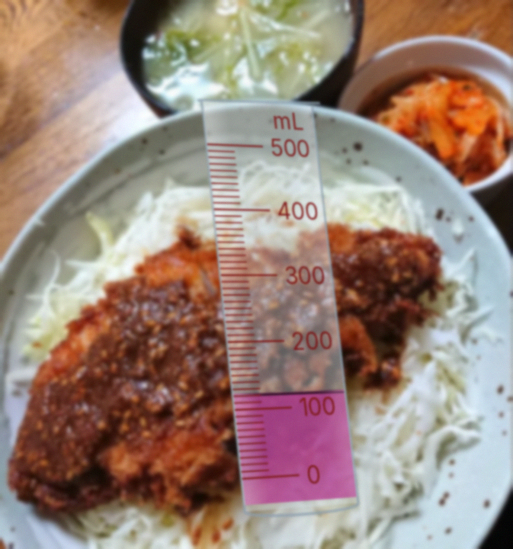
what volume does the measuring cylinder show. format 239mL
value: 120mL
